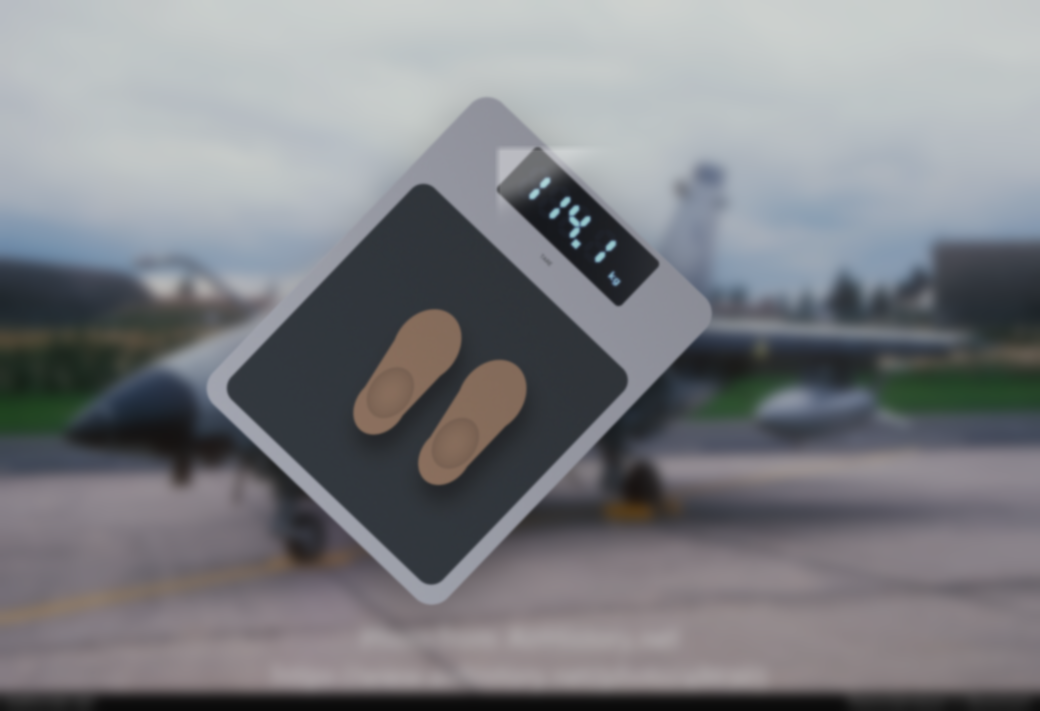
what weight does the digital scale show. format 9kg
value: 114.1kg
